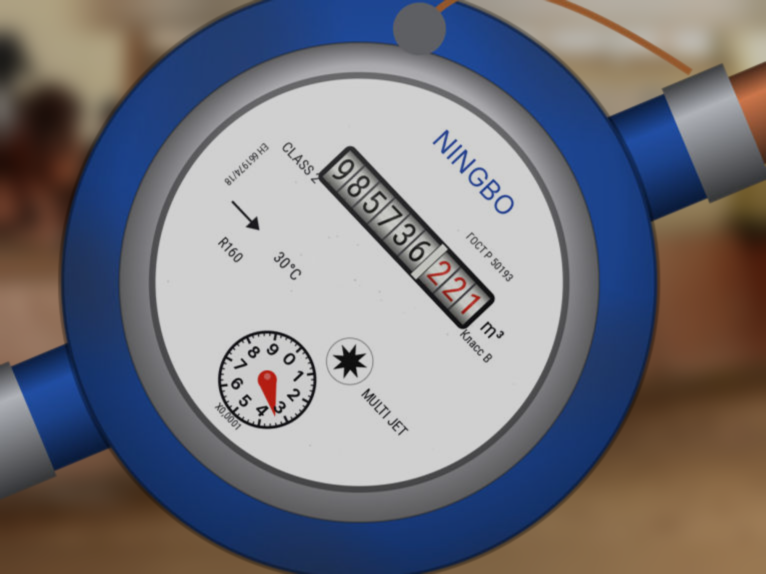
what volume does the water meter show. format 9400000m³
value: 985736.2213m³
